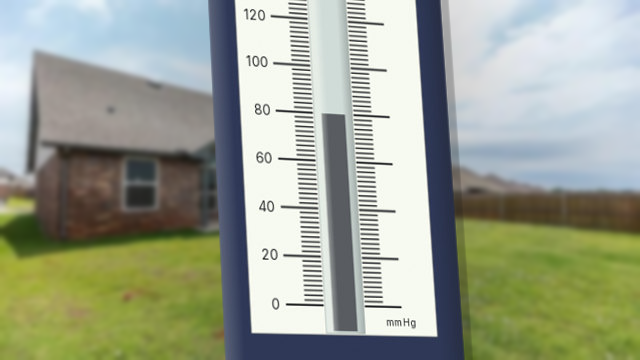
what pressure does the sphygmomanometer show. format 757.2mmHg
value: 80mmHg
